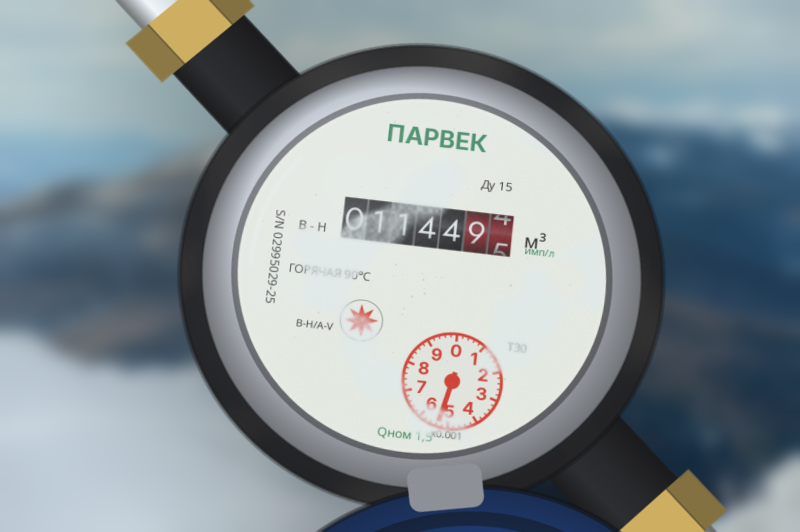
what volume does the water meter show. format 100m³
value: 1144.945m³
